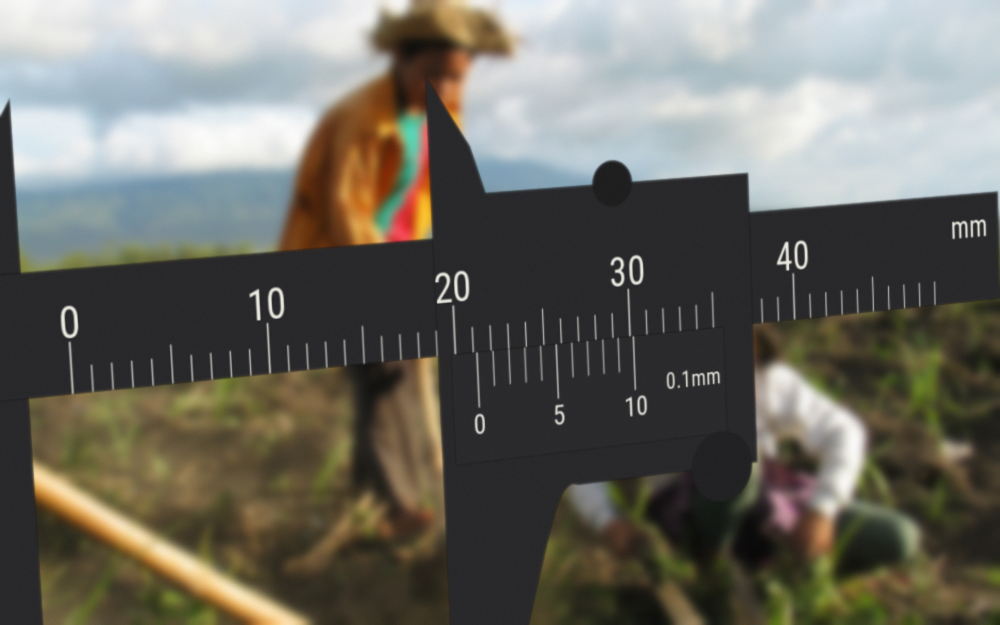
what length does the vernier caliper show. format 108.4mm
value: 21.2mm
